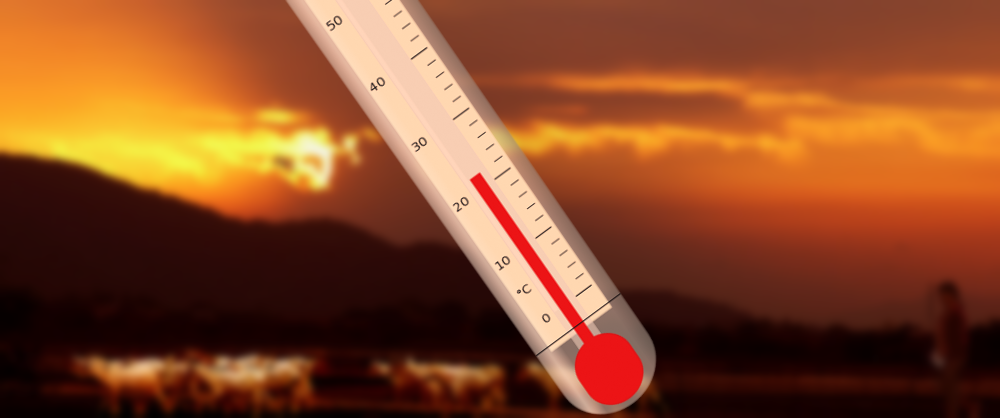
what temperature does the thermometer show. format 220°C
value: 22°C
